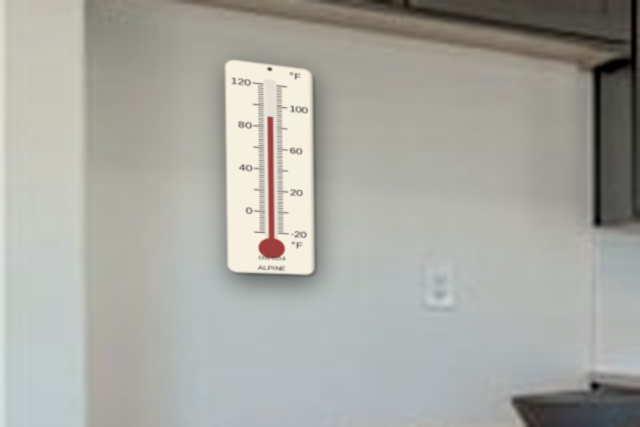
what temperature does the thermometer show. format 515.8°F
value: 90°F
